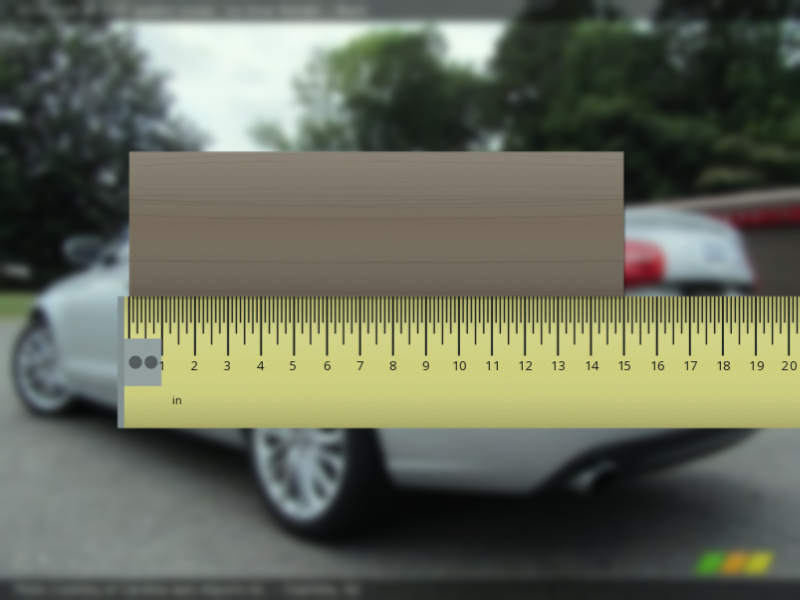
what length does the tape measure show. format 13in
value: 15in
